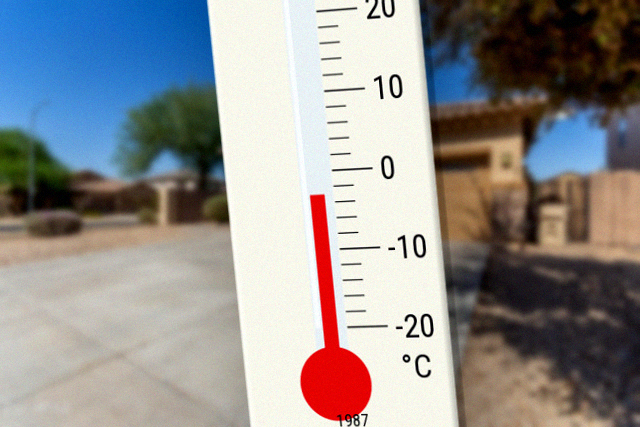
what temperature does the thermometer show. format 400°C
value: -3°C
